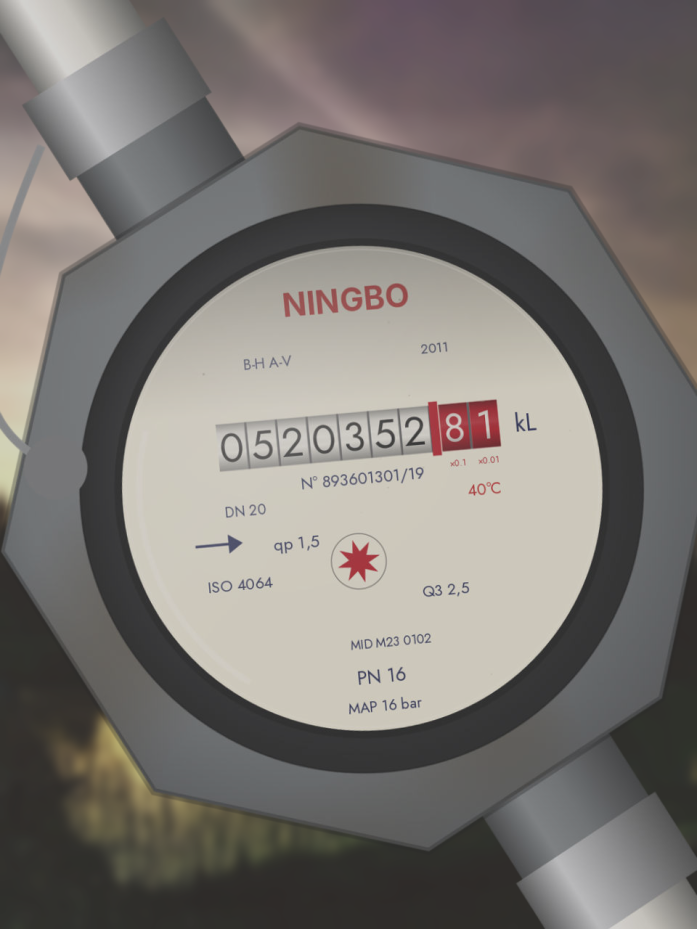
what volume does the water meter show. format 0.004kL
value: 520352.81kL
